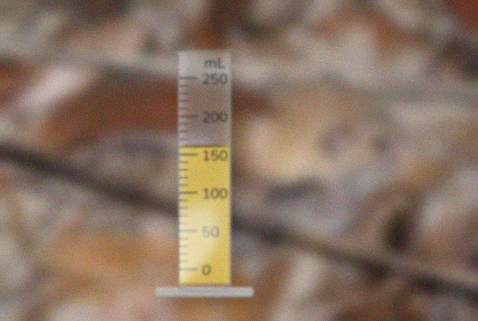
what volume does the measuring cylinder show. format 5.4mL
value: 160mL
